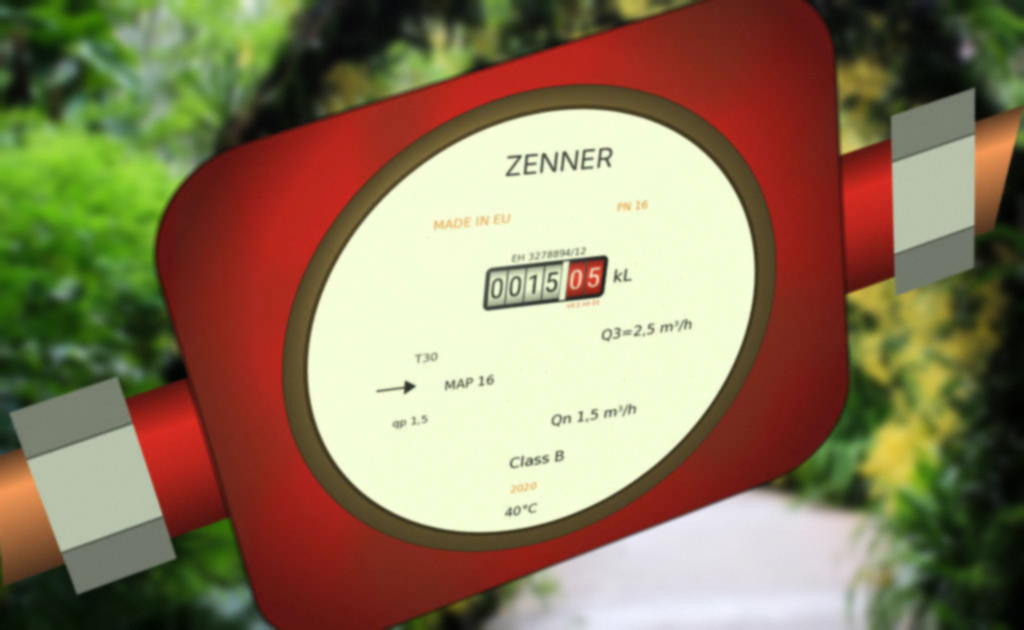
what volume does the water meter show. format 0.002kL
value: 15.05kL
